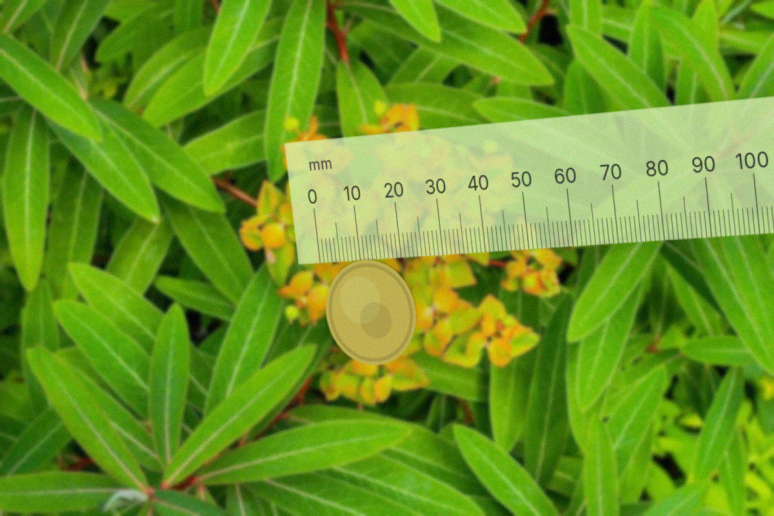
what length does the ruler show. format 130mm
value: 22mm
